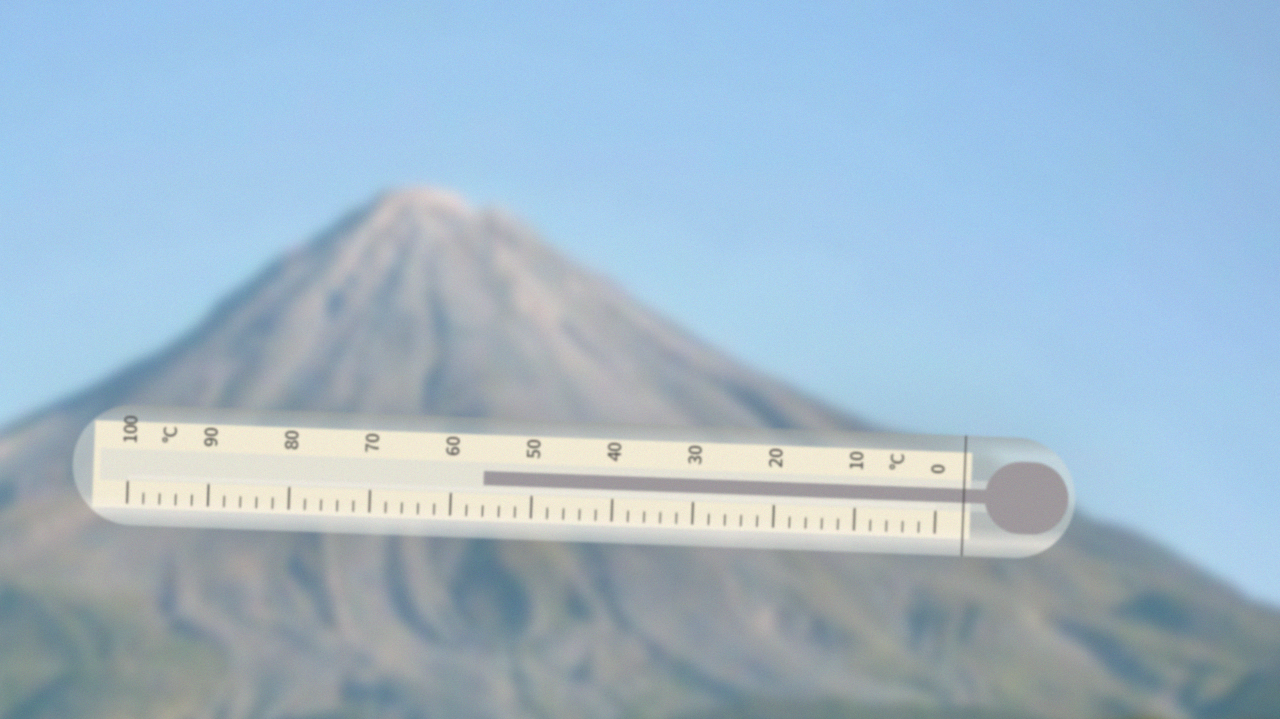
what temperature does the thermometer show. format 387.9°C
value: 56°C
